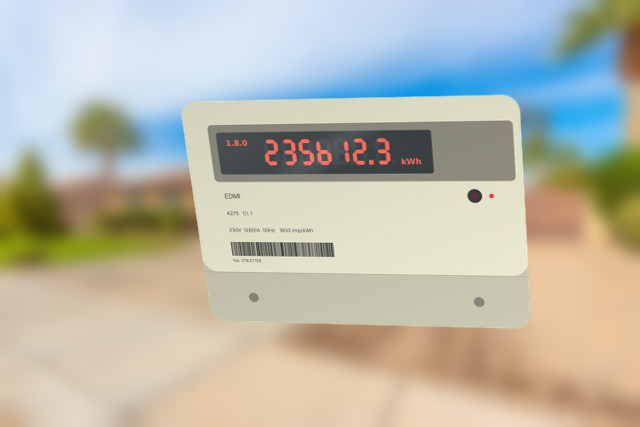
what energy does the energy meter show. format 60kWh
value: 235612.3kWh
